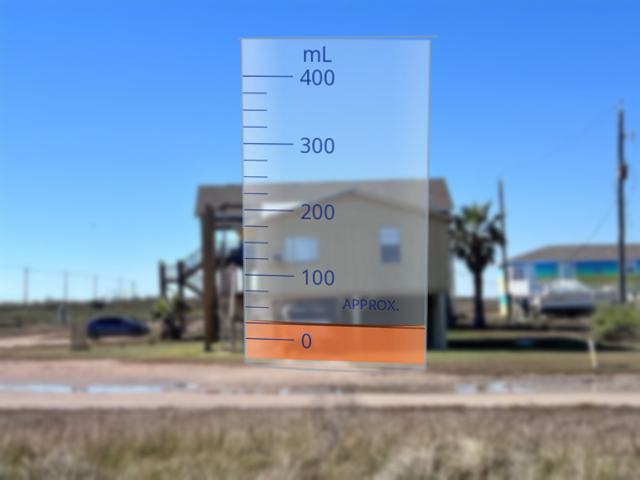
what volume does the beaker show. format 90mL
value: 25mL
